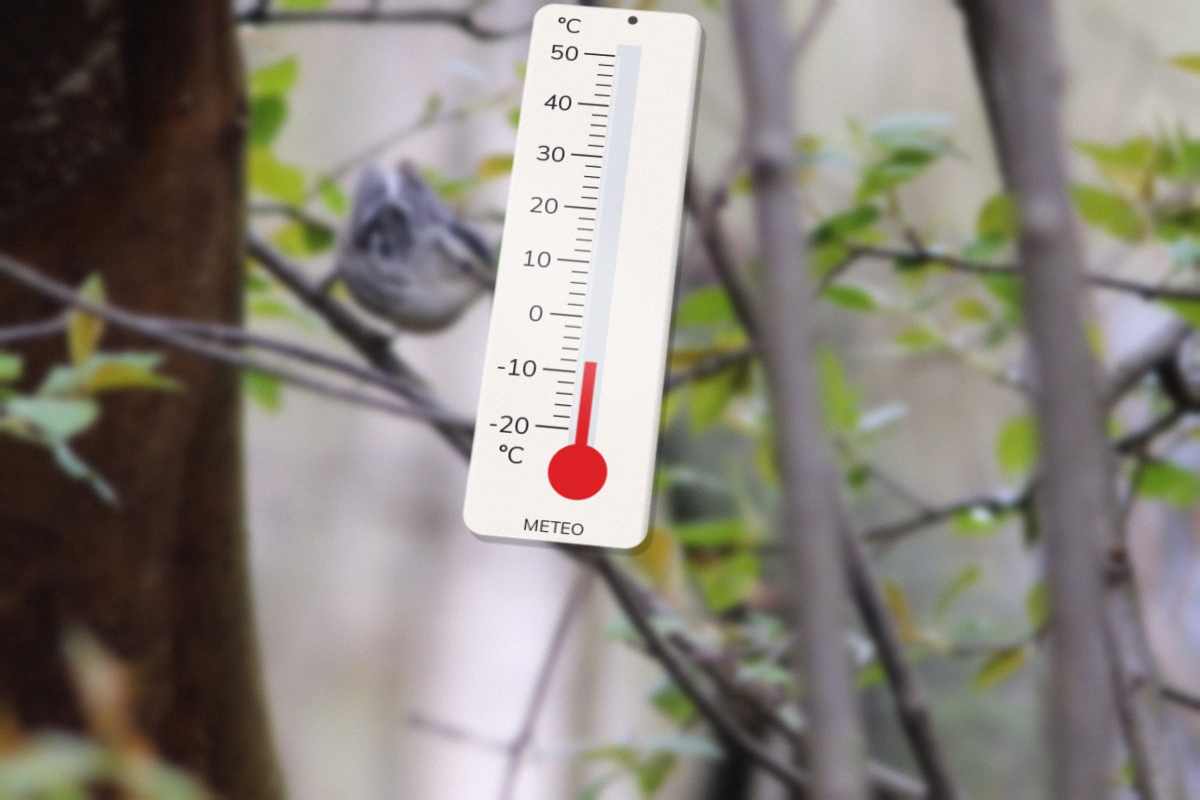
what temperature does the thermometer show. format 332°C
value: -8°C
